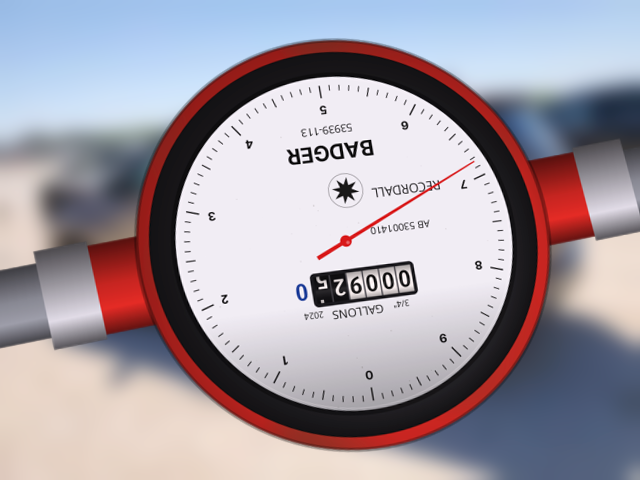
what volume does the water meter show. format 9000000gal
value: 9246.8gal
